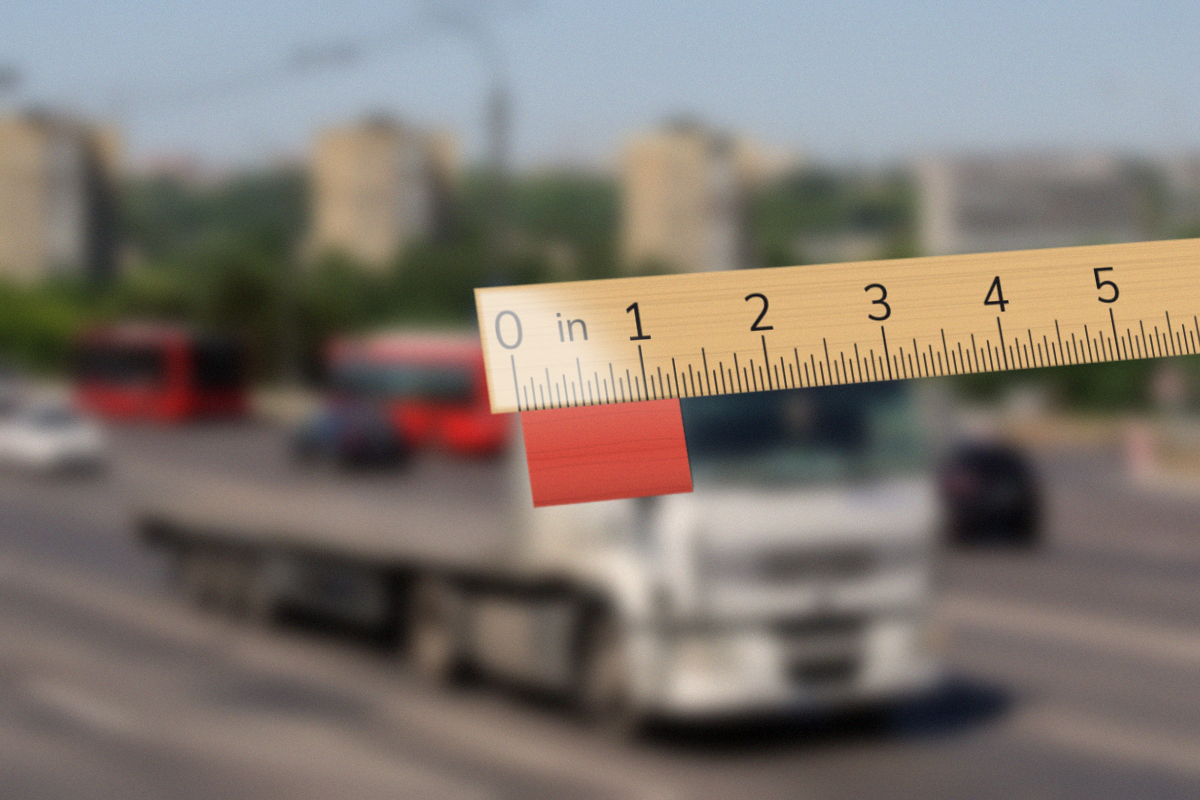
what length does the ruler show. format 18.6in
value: 1.25in
